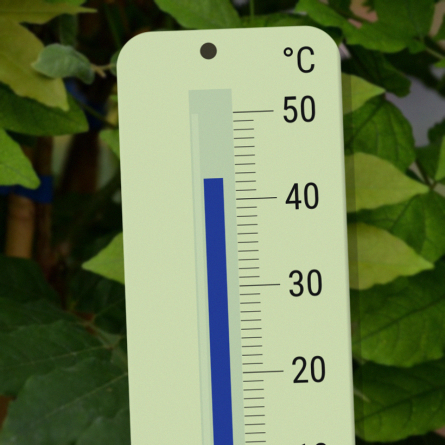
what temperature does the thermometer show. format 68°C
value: 42.5°C
